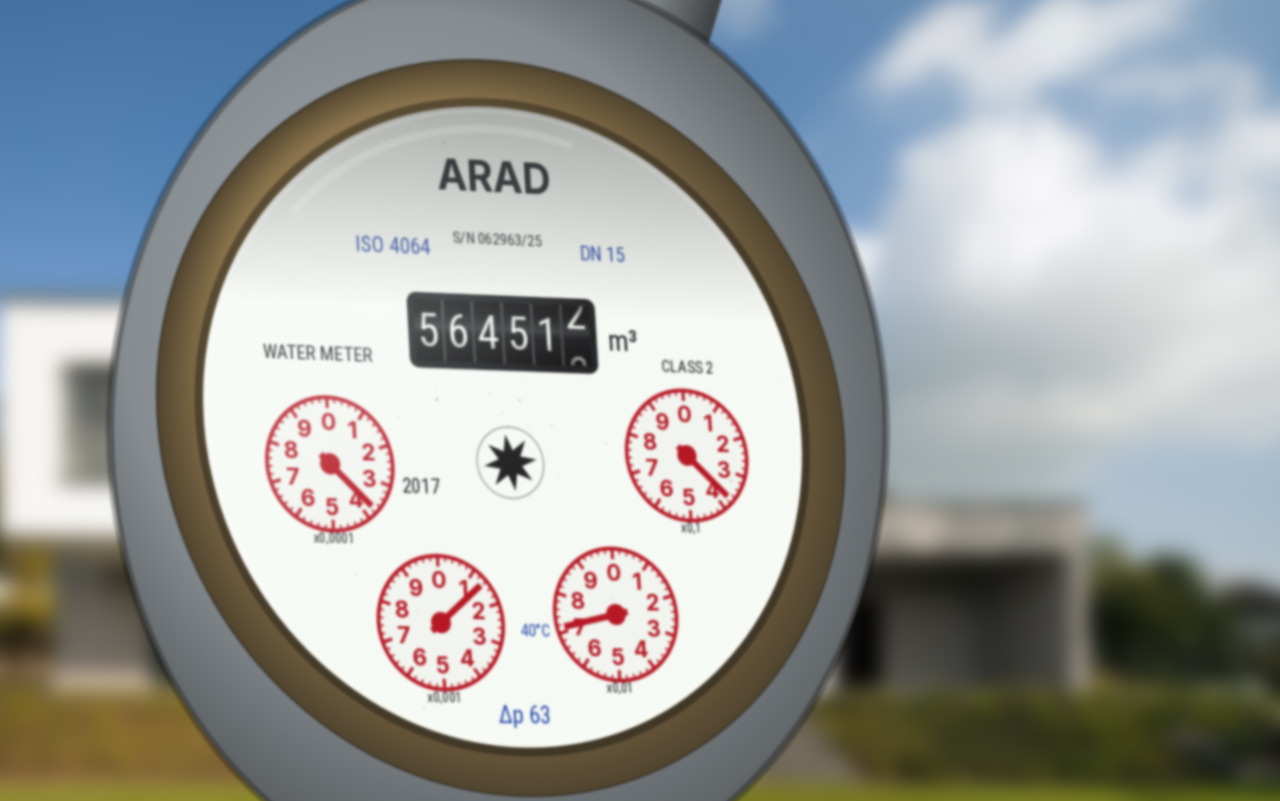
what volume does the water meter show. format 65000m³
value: 564512.3713m³
